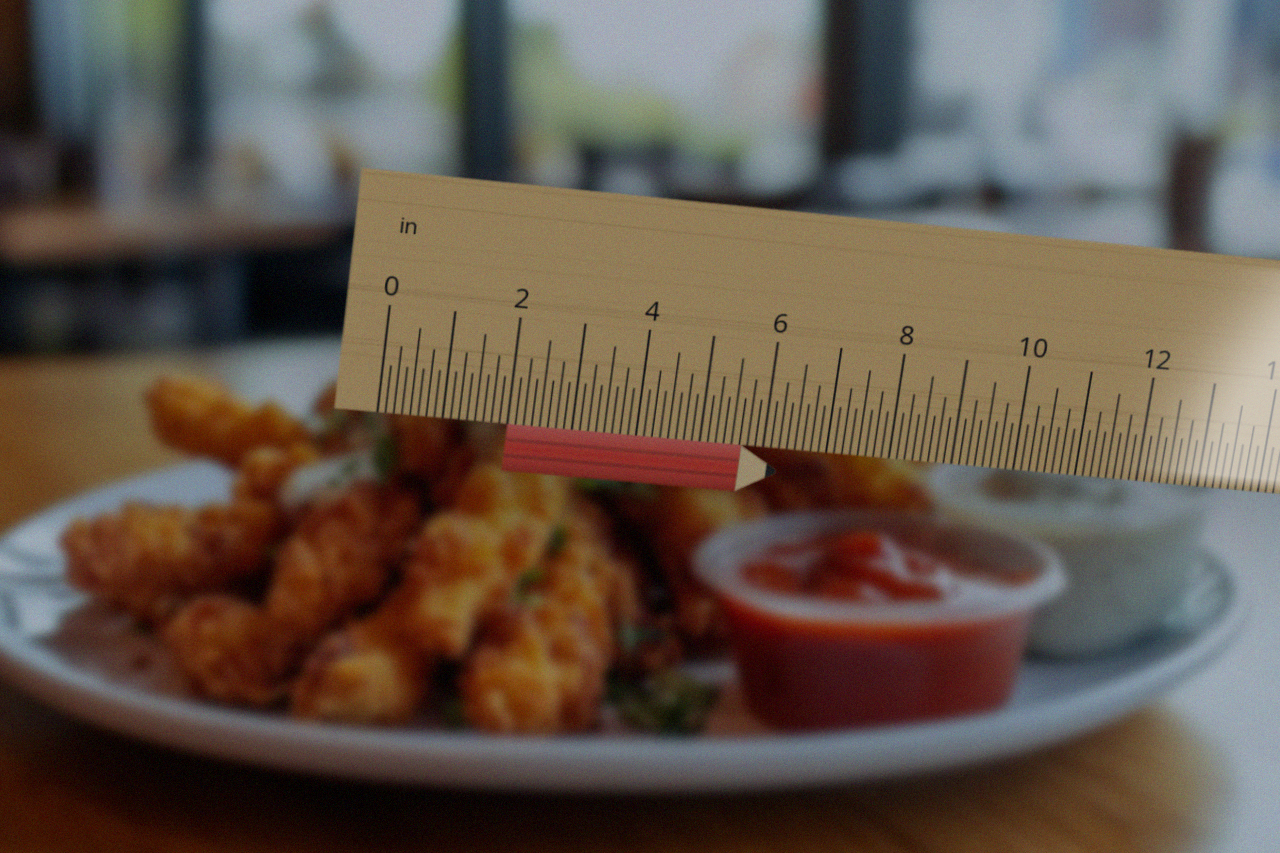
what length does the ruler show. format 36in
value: 4.25in
